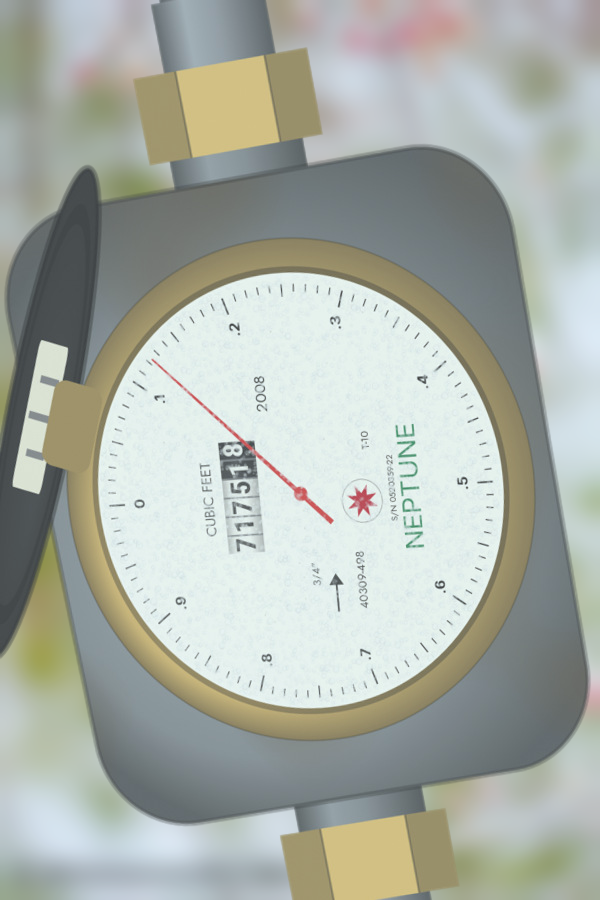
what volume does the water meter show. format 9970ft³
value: 717518.12ft³
